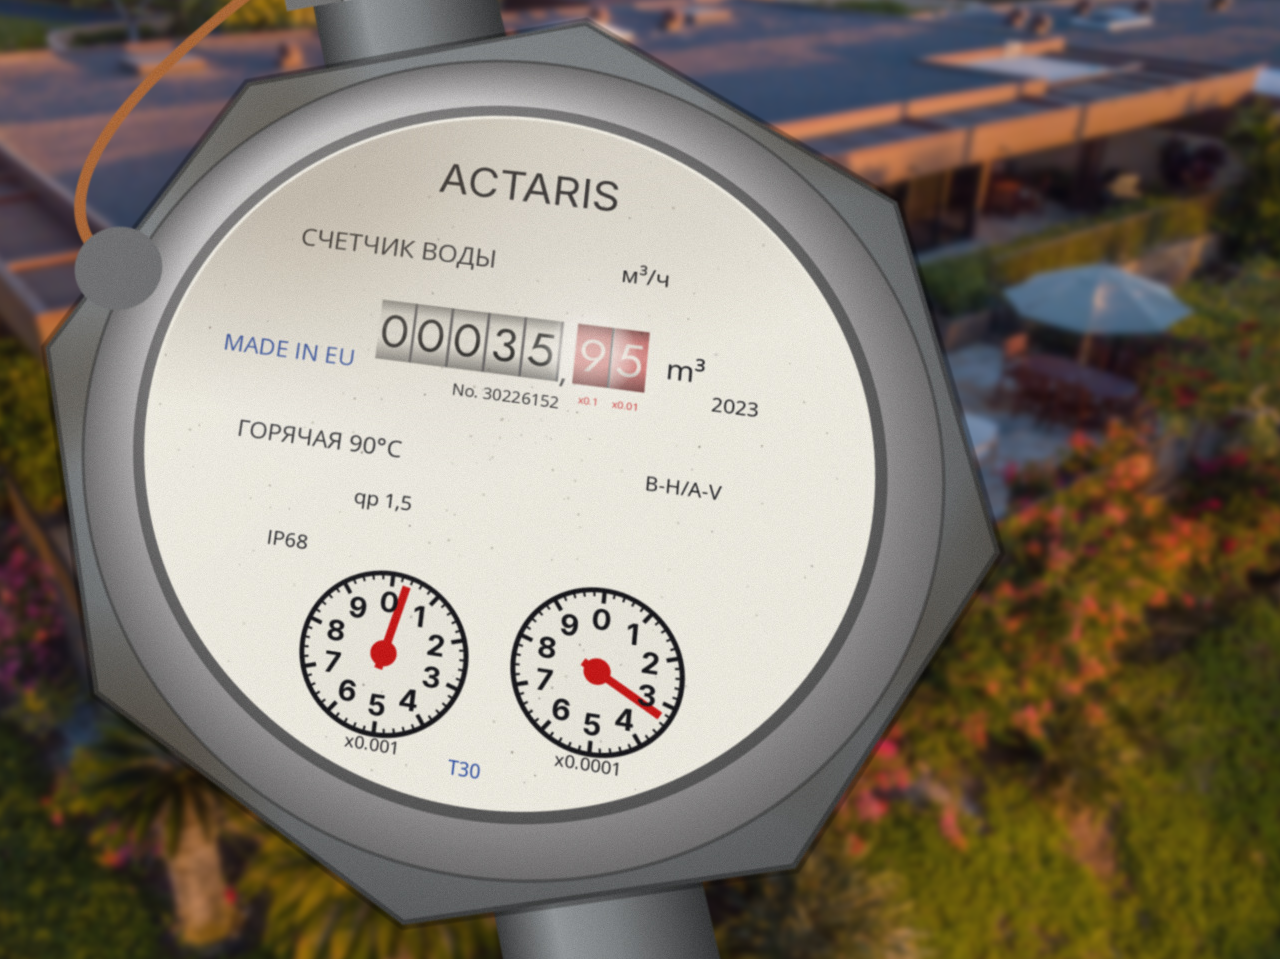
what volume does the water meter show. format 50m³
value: 35.9503m³
